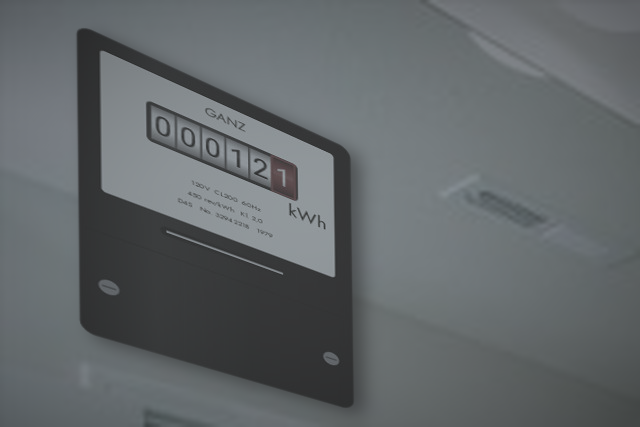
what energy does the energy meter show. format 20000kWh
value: 12.1kWh
